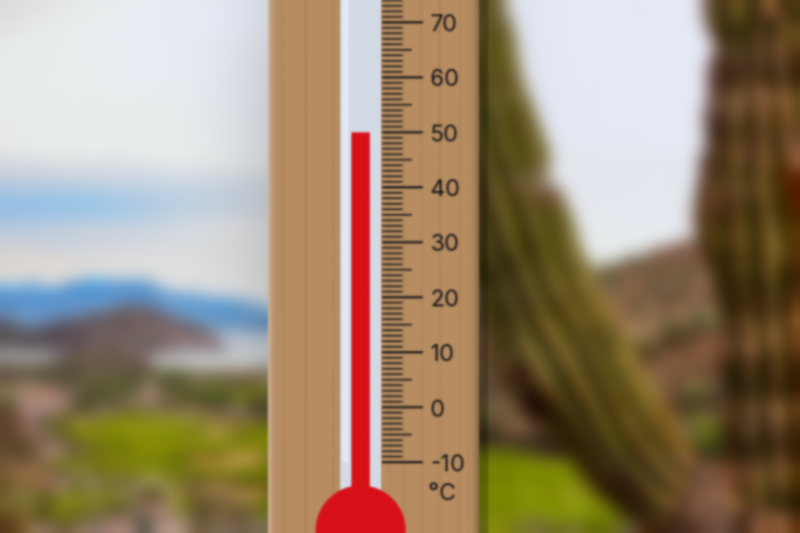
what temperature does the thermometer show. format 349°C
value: 50°C
